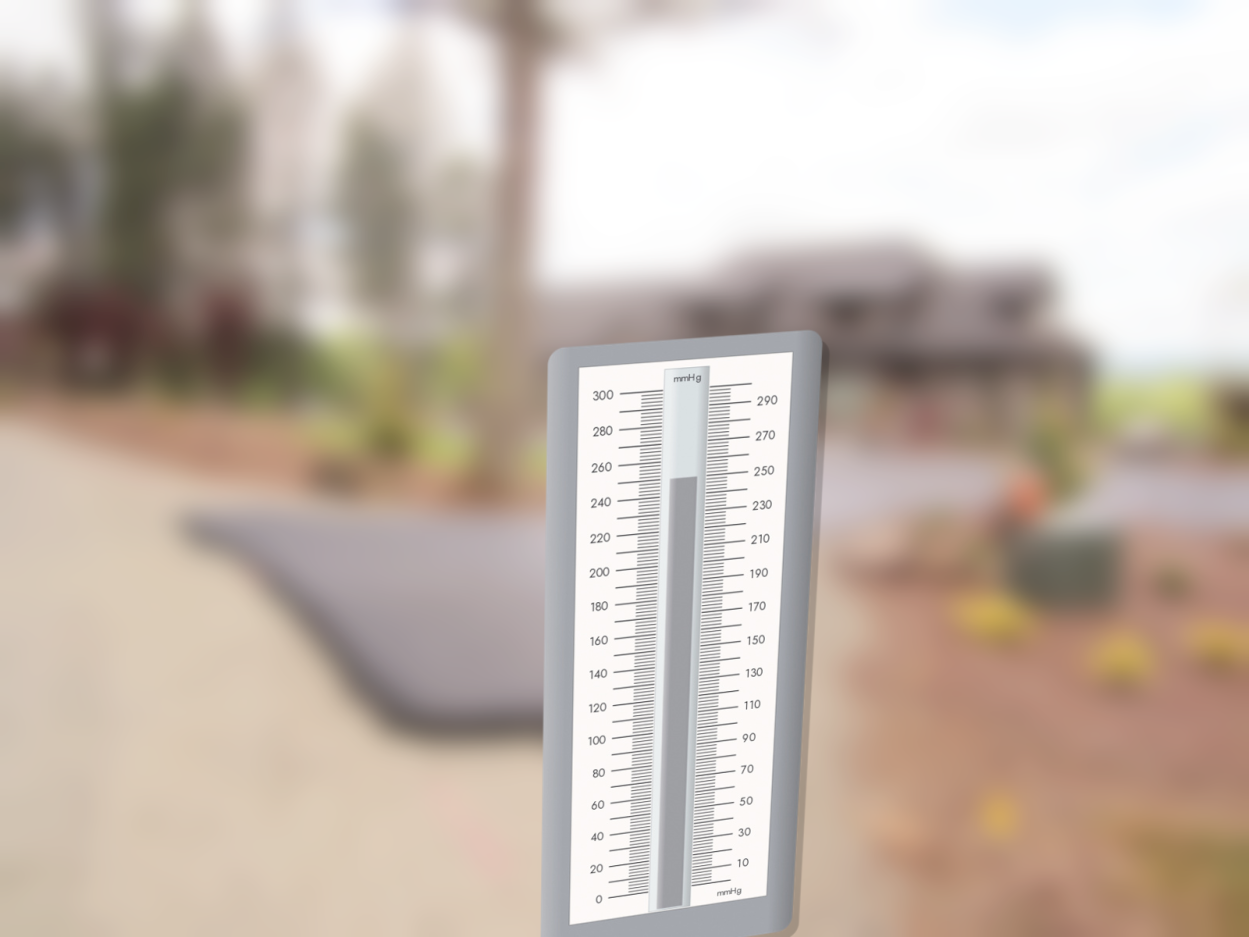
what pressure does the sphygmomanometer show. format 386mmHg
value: 250mmHg
